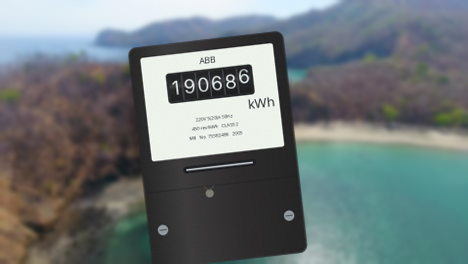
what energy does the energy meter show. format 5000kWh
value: 190686kWh
